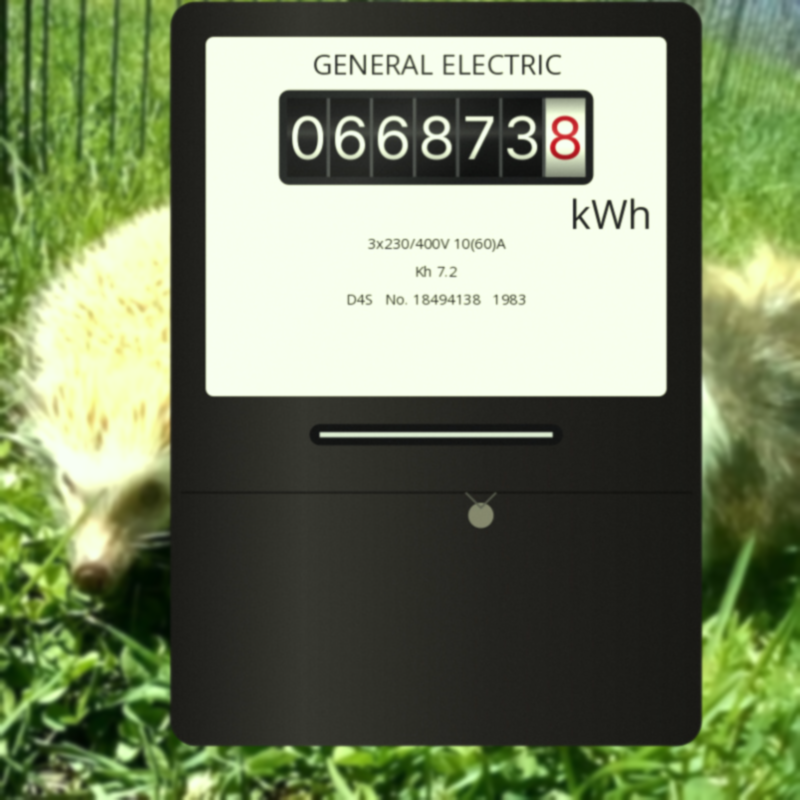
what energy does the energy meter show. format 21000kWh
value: 66873.8kWh
